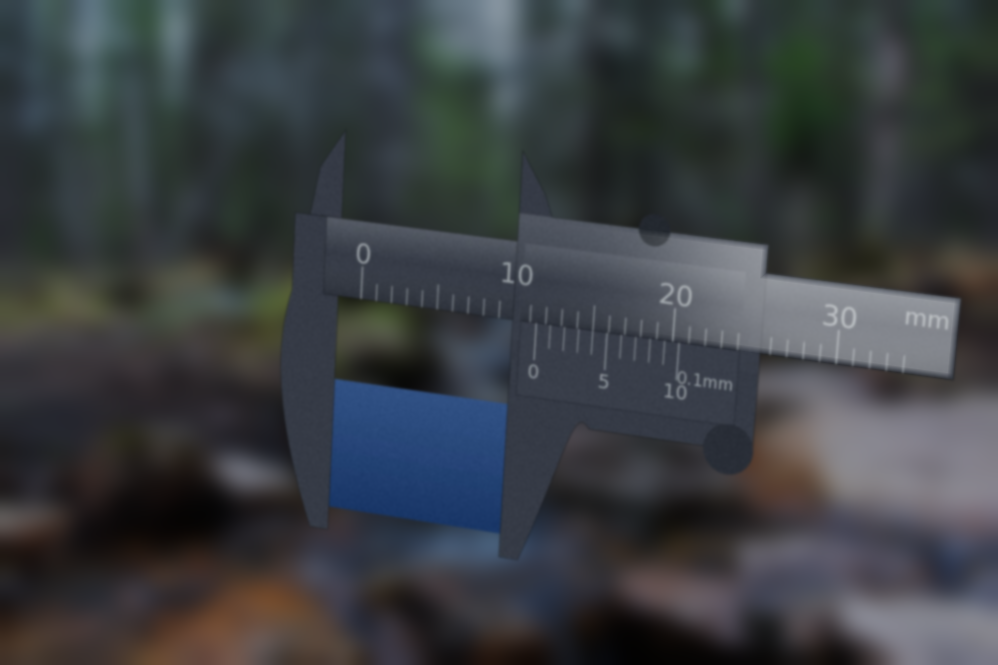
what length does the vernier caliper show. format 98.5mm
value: 11.4mm
